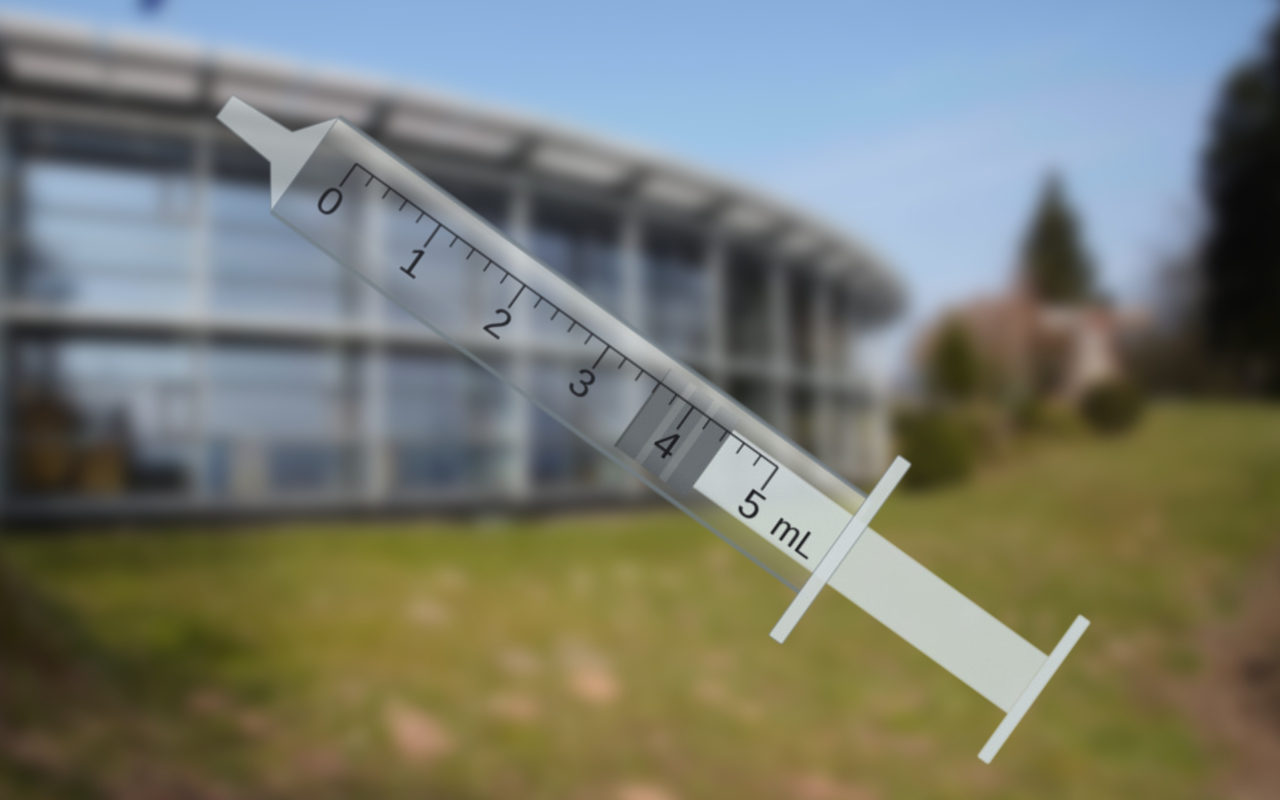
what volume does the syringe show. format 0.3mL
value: 3.6mL
